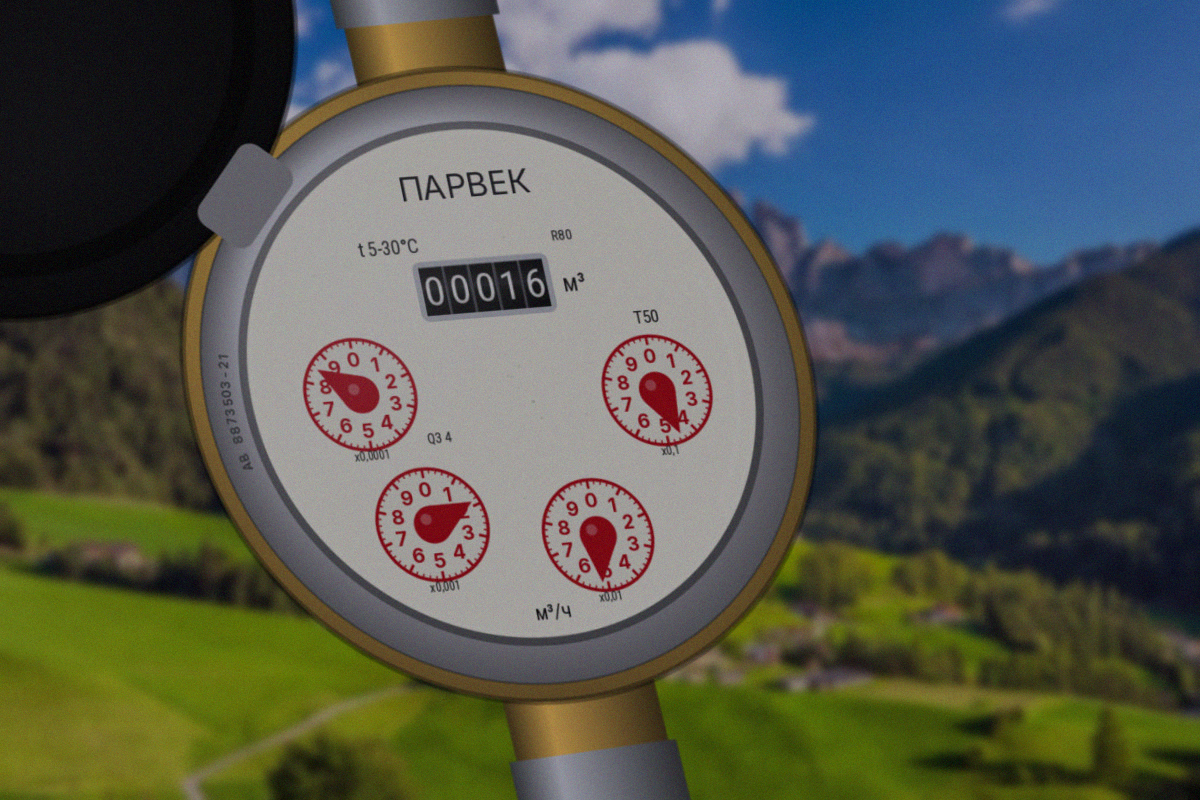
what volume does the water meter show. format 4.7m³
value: 16.4518m³
